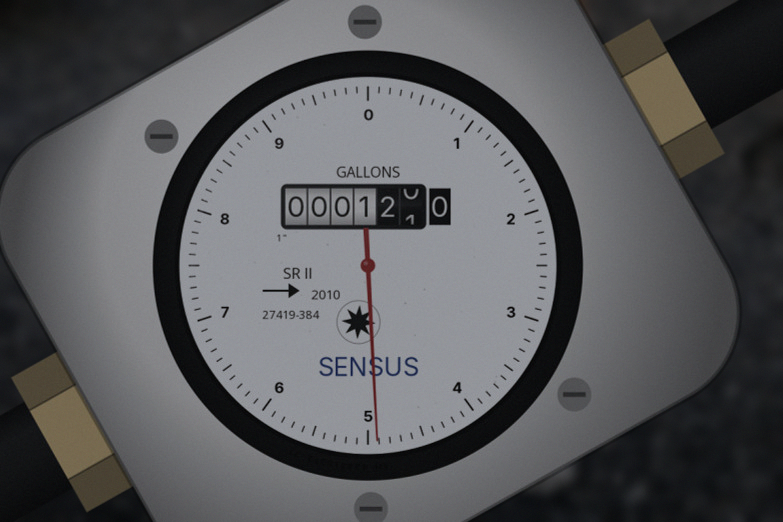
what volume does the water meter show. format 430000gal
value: 1204.9gal
